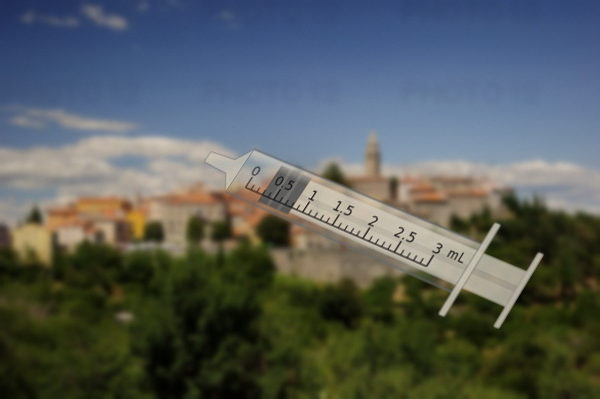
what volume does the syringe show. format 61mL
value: 0.3mL
